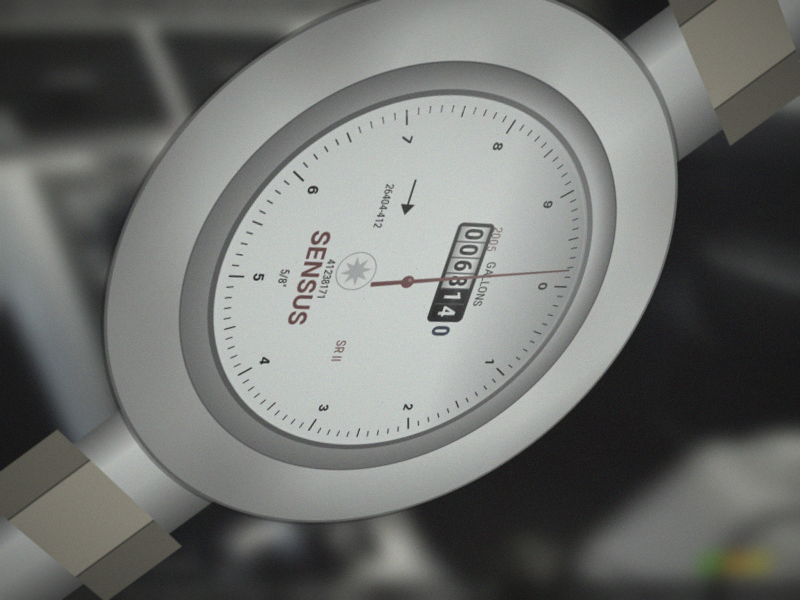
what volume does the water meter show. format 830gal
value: 68139.8gal
